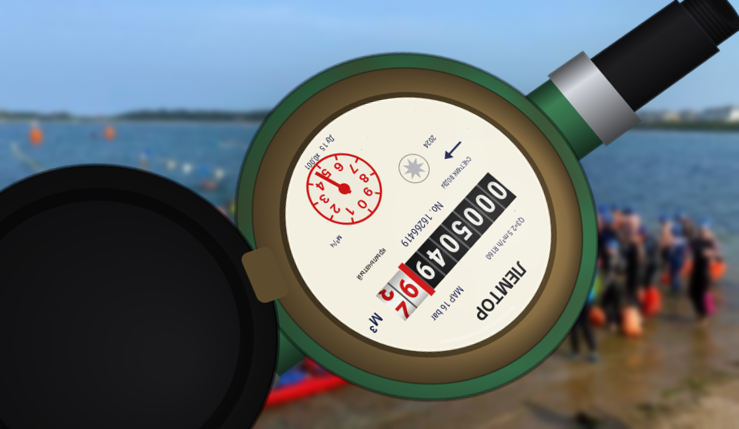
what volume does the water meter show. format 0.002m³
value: 5049.924m³
